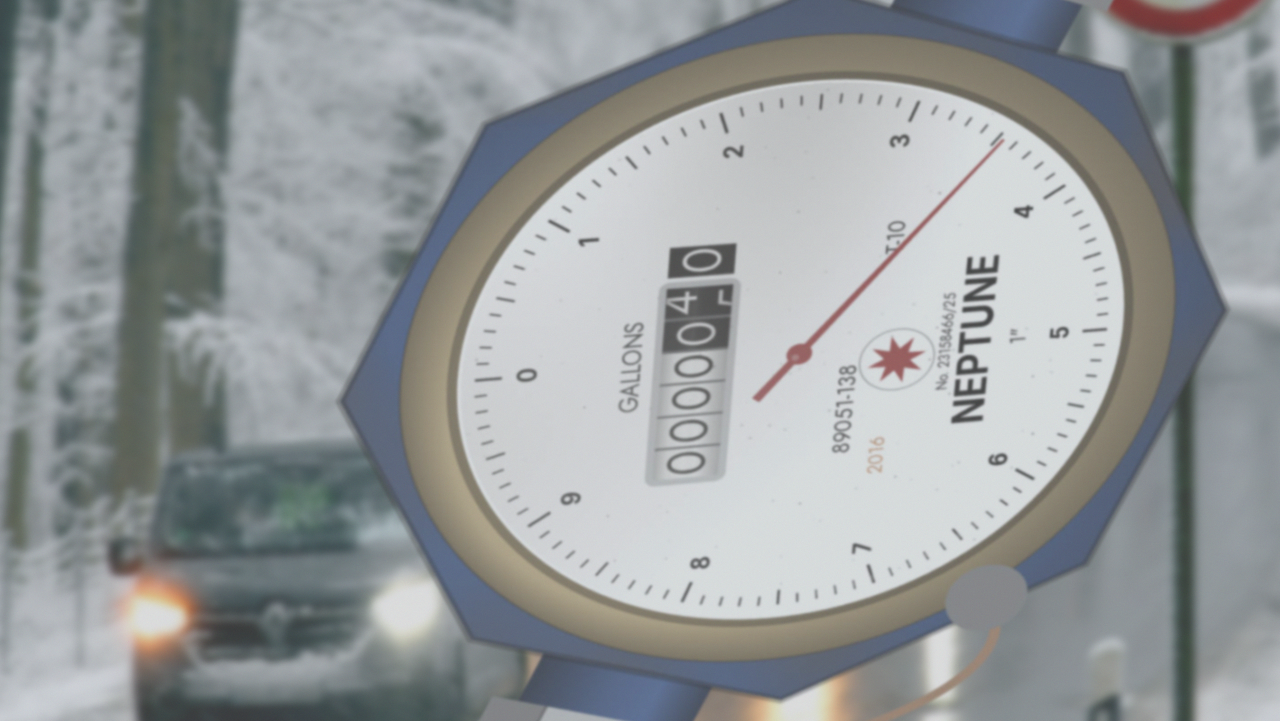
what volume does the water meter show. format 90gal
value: 43.5gal
